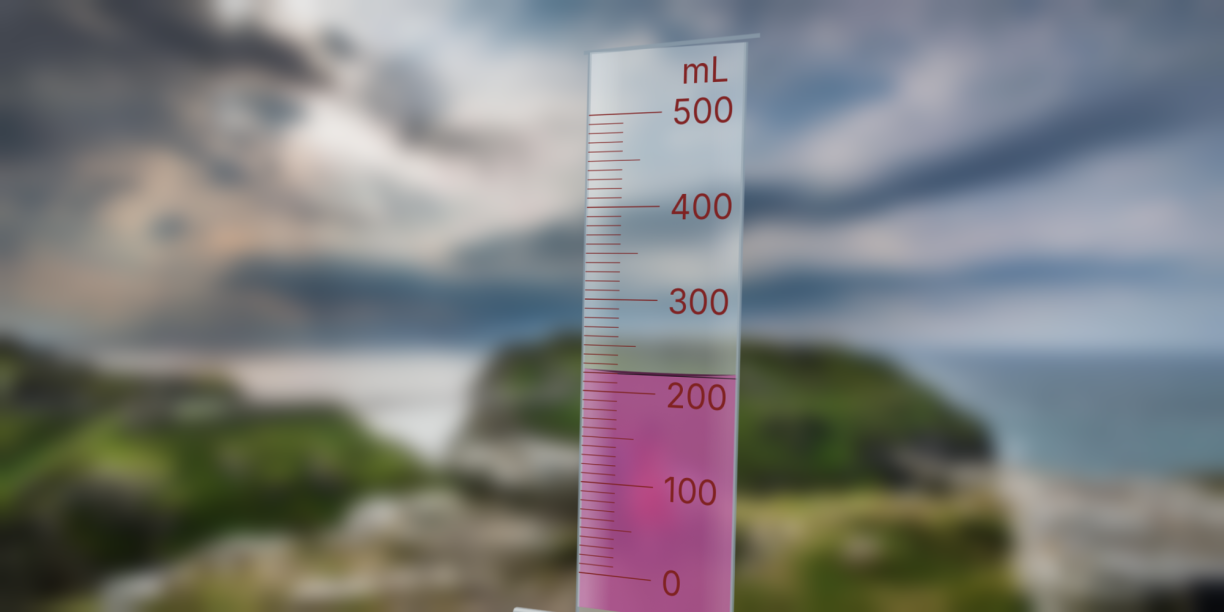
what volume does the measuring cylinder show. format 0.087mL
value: 220mL
